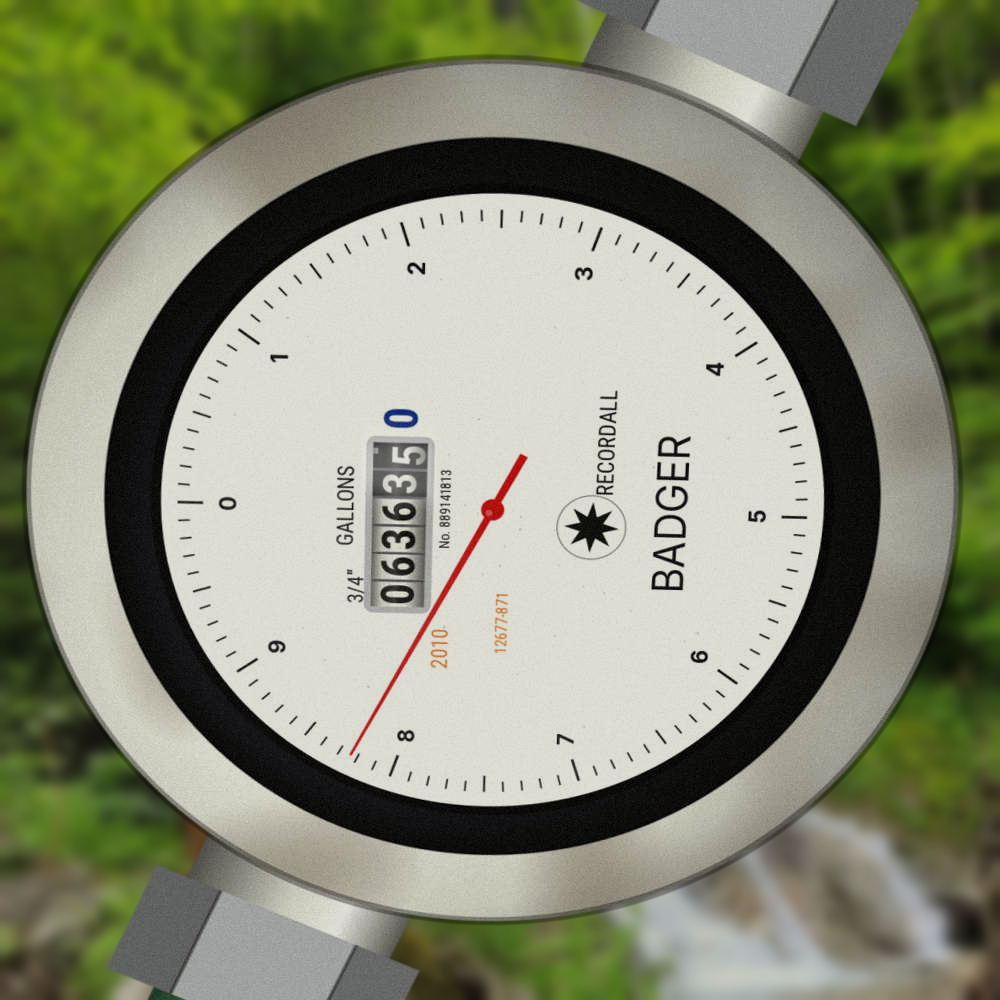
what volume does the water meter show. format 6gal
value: 636348.2gal
